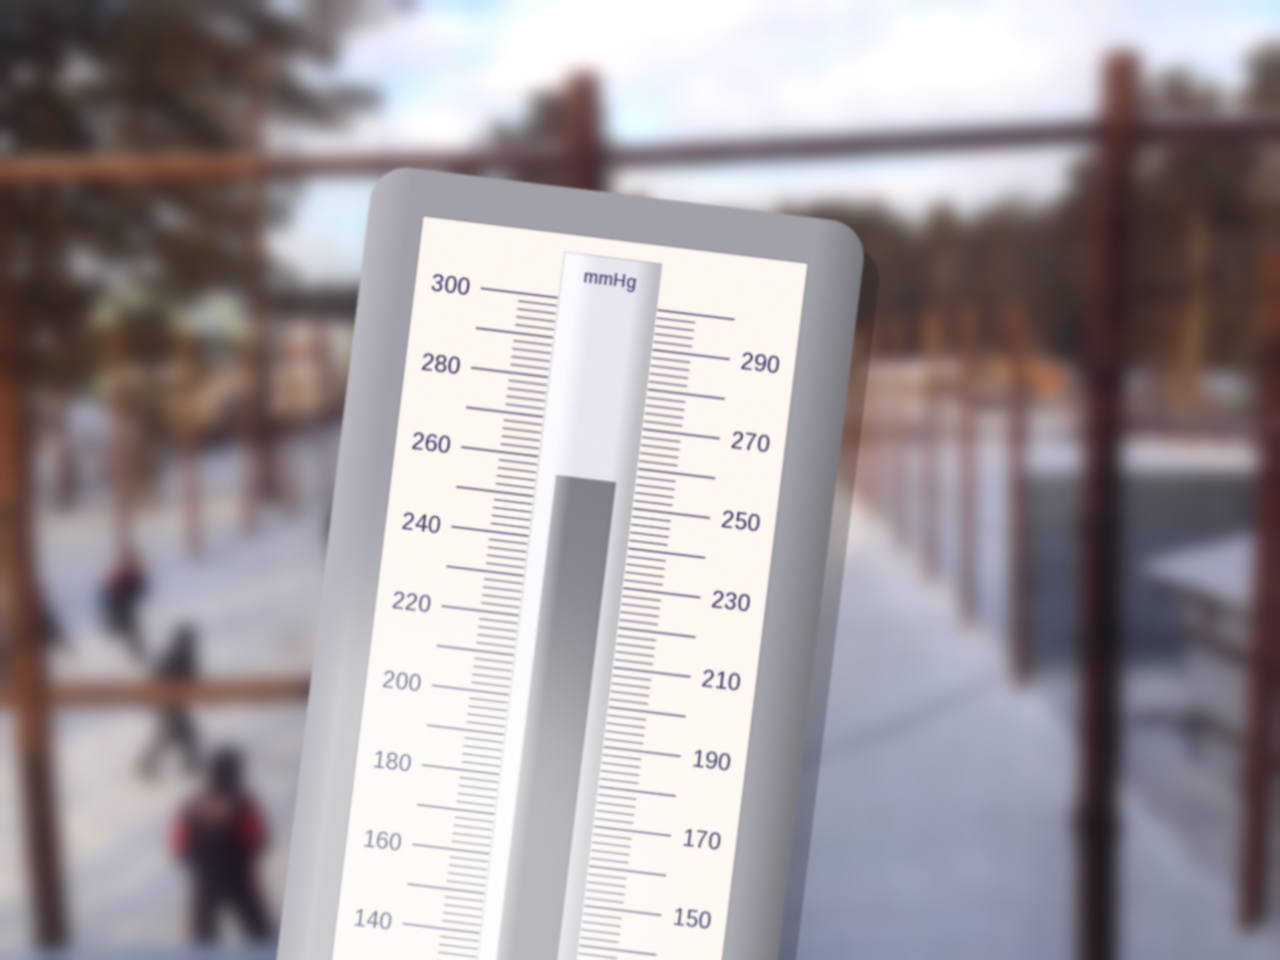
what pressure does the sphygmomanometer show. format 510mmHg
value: 256mmHg
